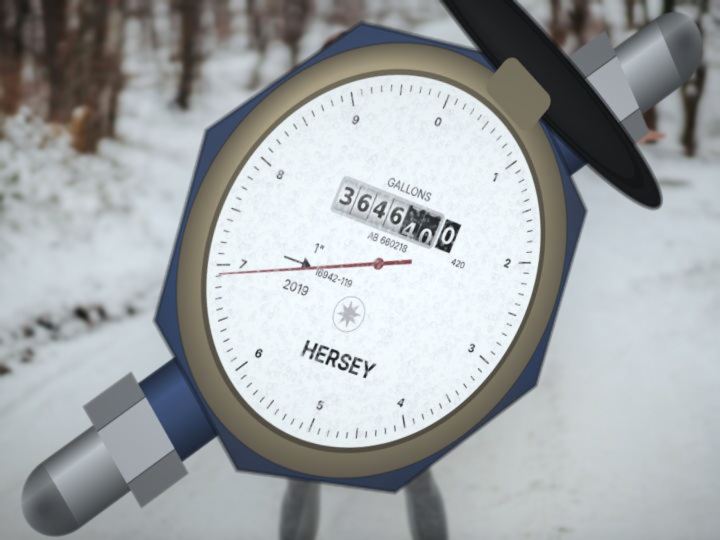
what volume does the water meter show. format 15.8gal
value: 3646396.9gal
